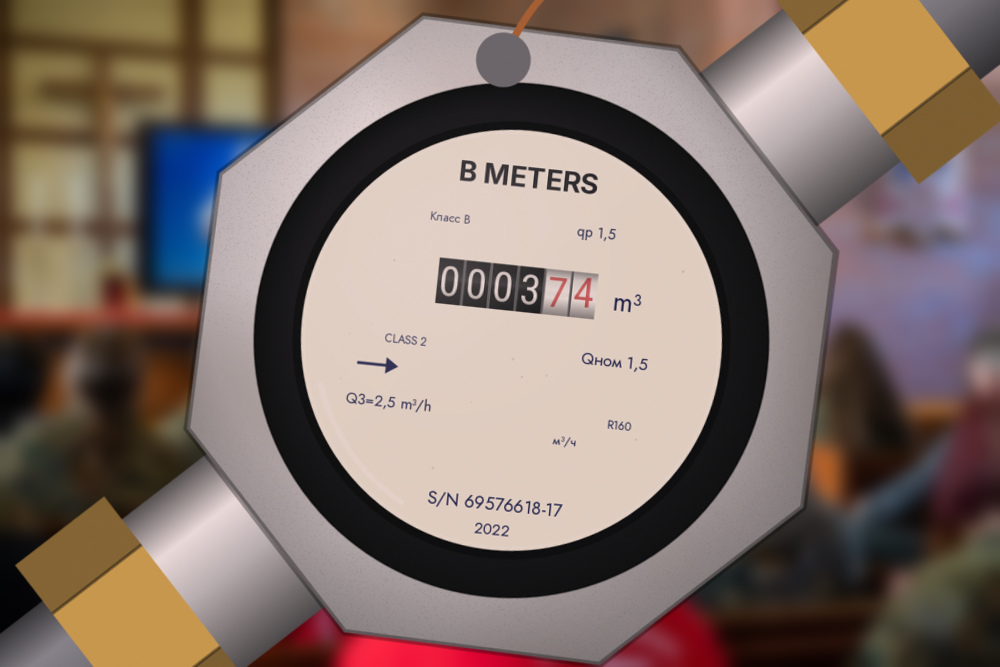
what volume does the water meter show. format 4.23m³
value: 3.74m³
